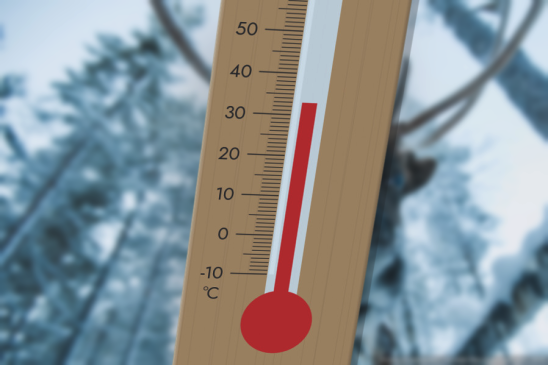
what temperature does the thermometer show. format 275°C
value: 33°C
